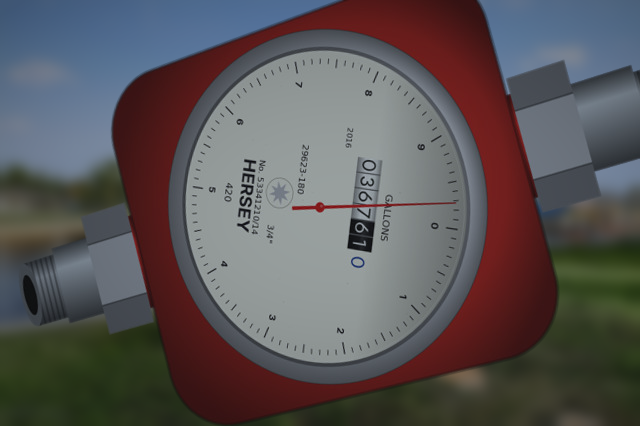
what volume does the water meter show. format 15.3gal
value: 367609.7gal
